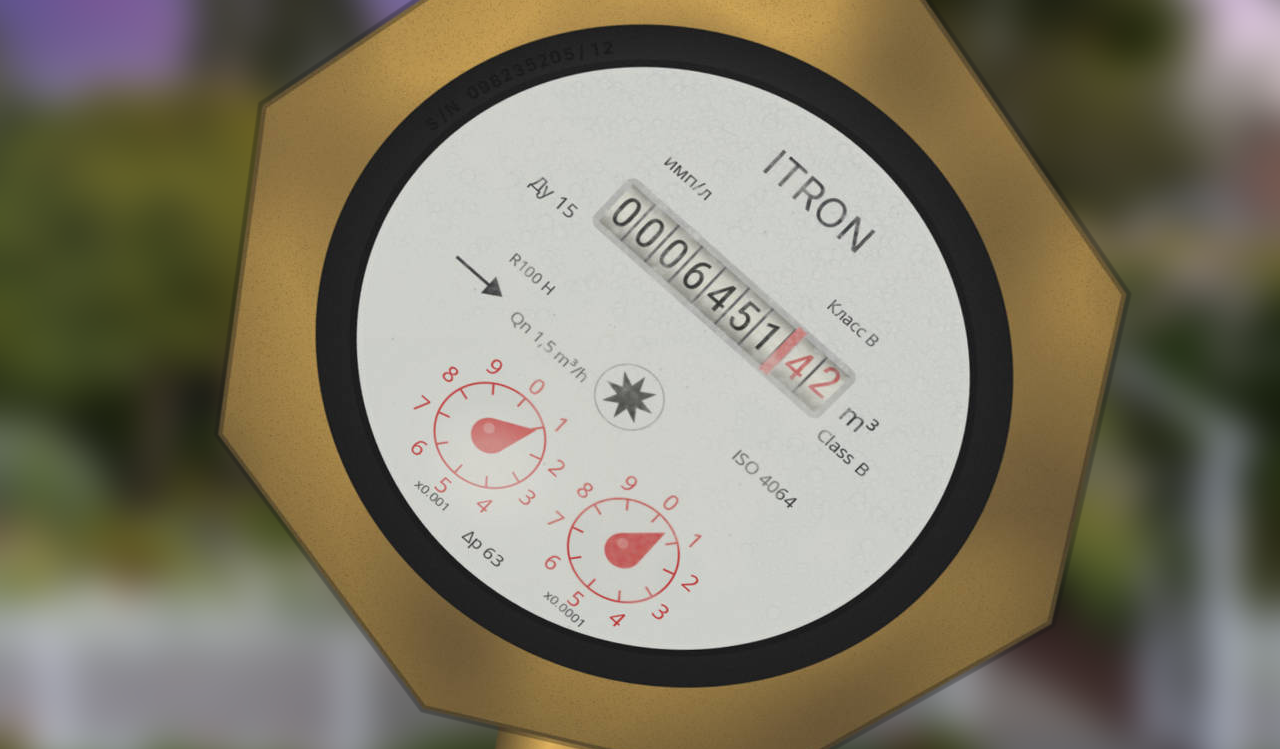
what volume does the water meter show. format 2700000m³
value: 6451.4210m³
